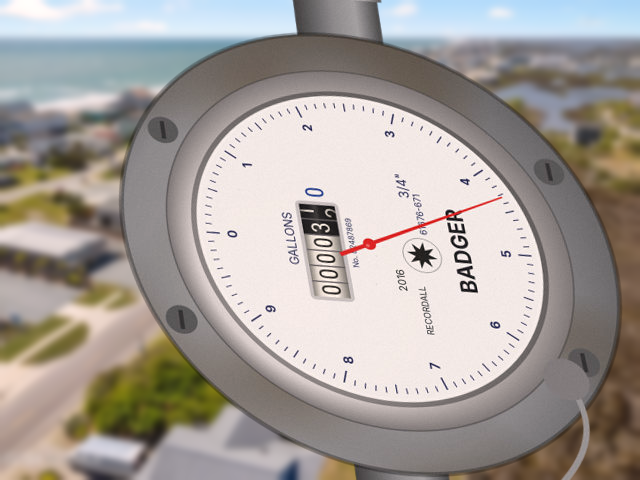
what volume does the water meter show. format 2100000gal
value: 314.3gal
